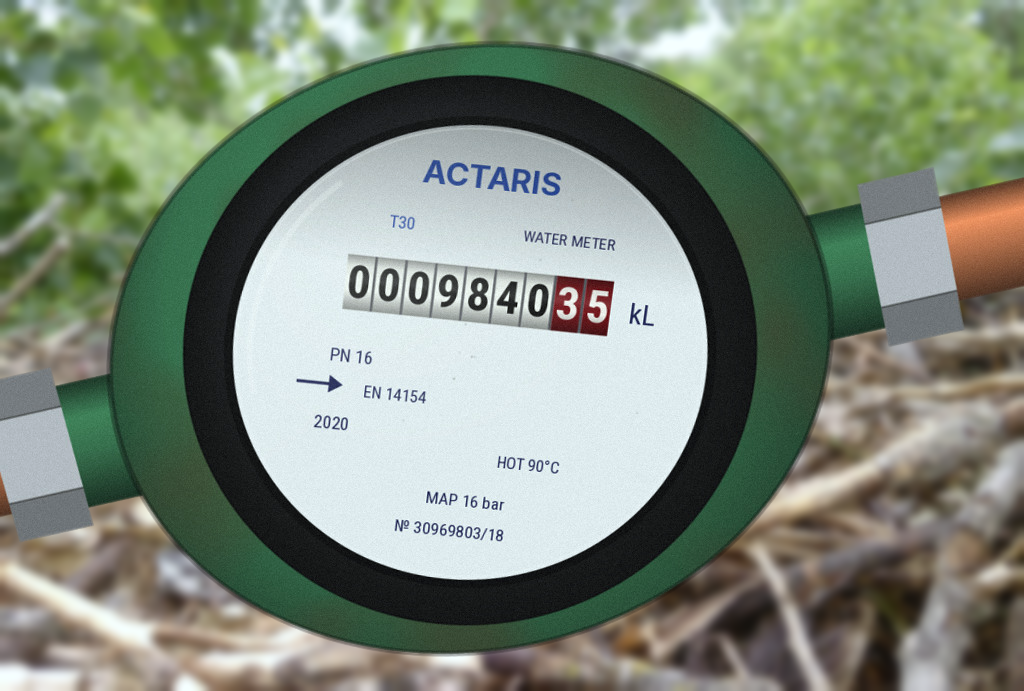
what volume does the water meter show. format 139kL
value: 9840.35kL
